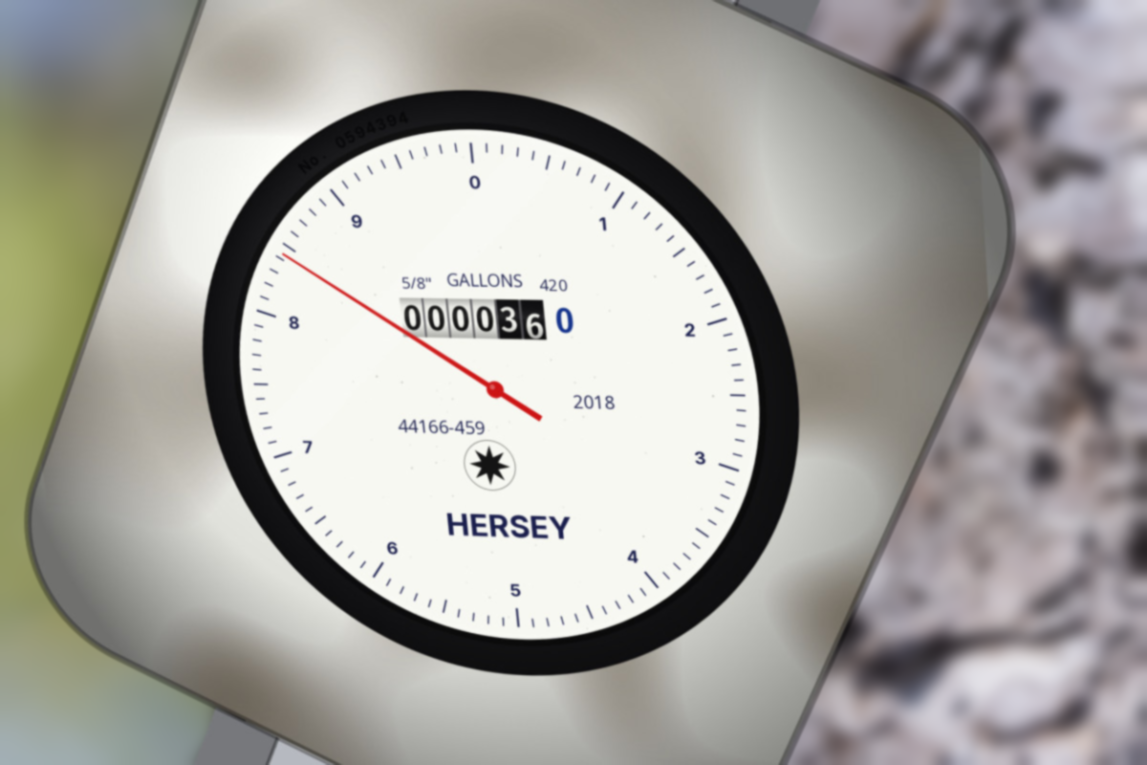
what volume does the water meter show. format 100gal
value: 358.4gal
